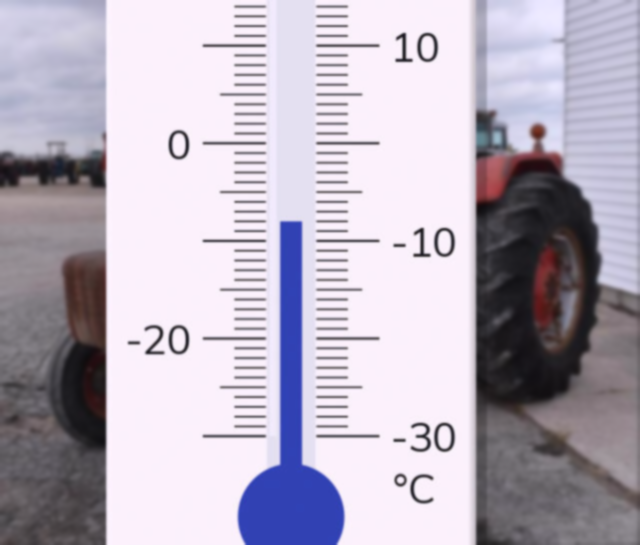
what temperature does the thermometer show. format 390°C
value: -8°C
